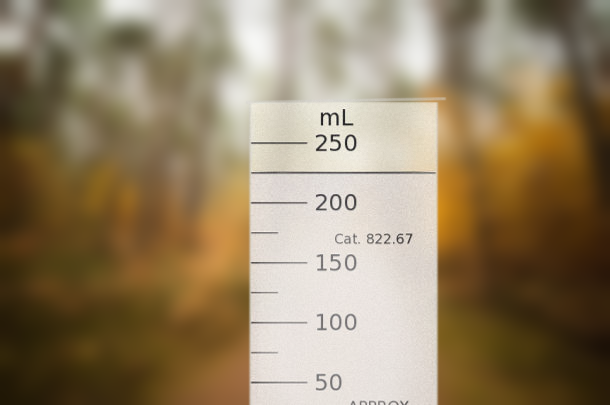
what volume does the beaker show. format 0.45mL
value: 225mL
